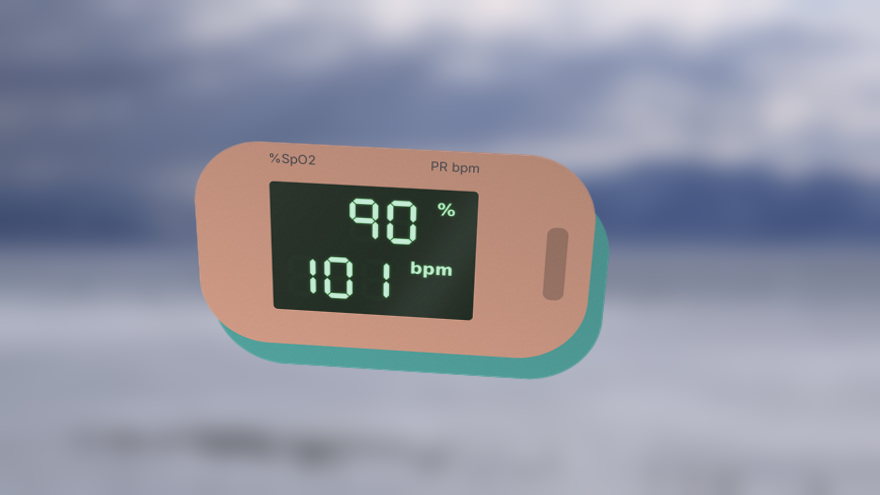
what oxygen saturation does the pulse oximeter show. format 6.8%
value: 90%
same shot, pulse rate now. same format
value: 101bpm
